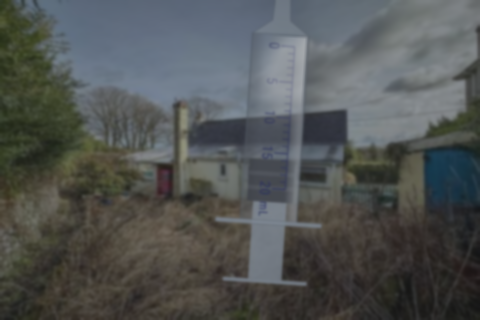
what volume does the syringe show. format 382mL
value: 16mL
